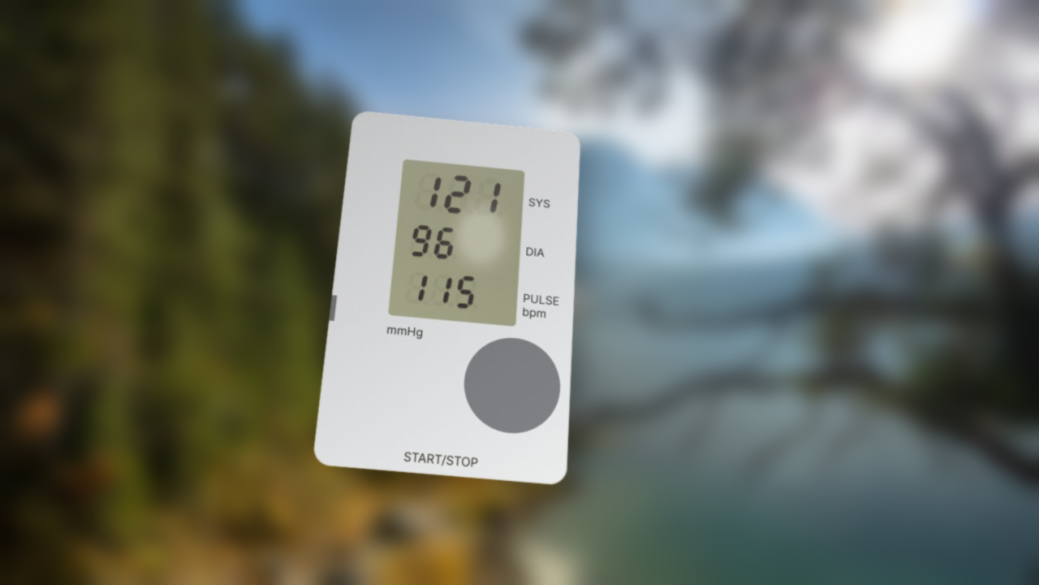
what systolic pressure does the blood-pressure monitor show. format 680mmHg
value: 121mmHg
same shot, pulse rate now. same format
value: 115bpm
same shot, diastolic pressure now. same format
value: 96mmHg
